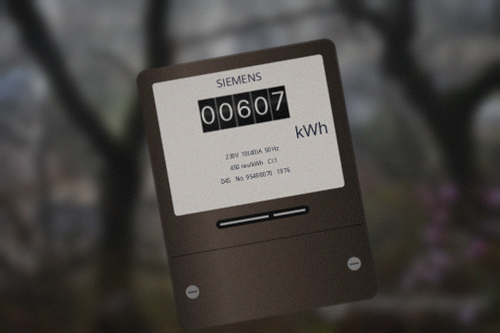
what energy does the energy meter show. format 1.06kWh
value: 607kWh
